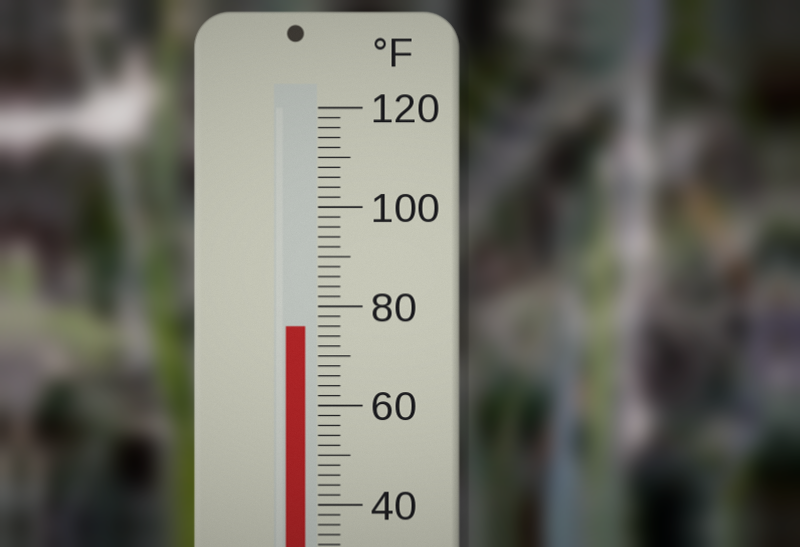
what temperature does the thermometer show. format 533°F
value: 76°F
